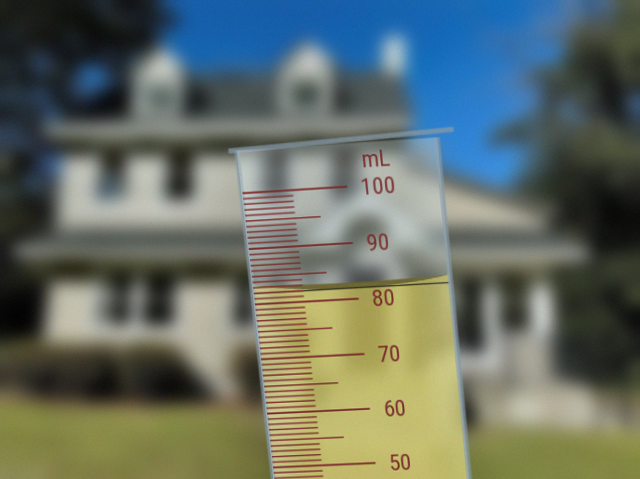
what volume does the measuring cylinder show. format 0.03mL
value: 82mL
